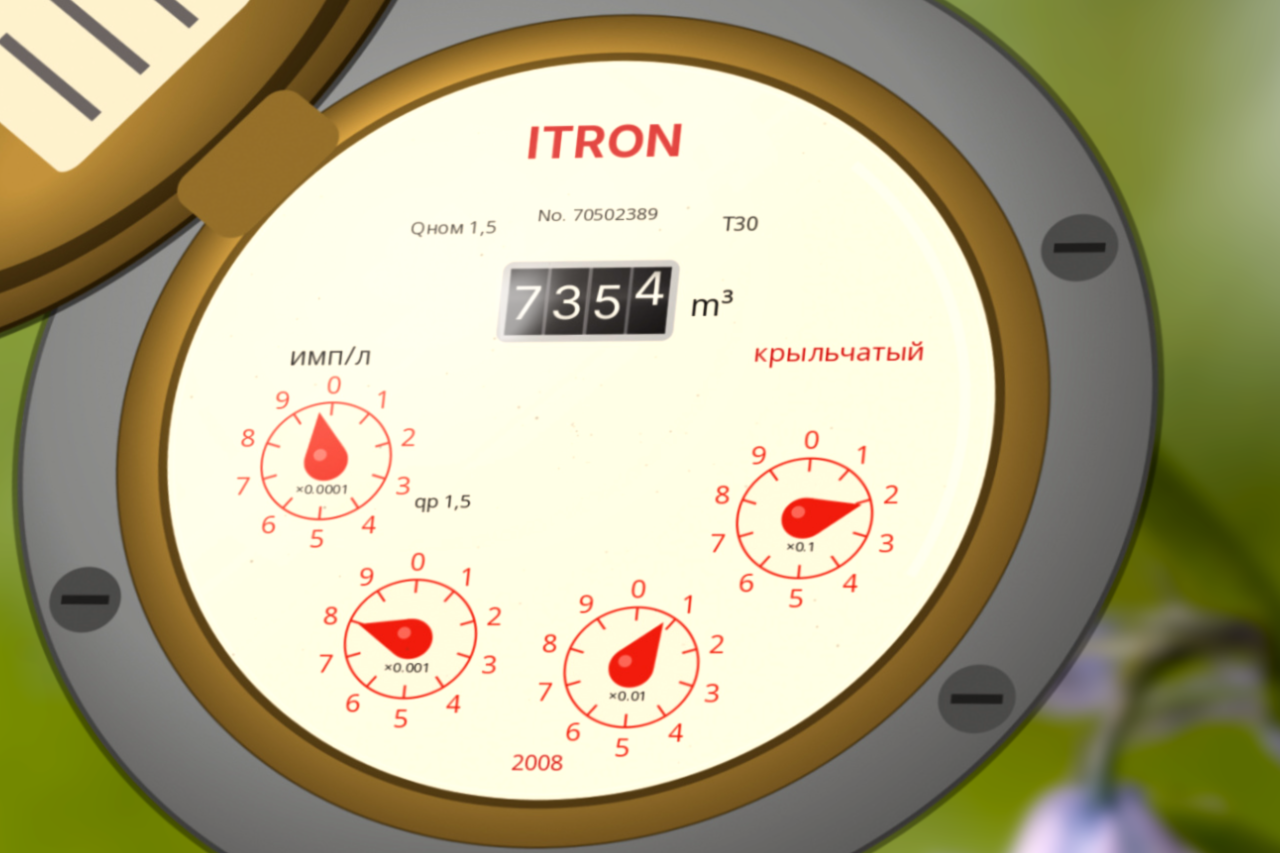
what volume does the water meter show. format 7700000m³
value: 7354.2079m³
